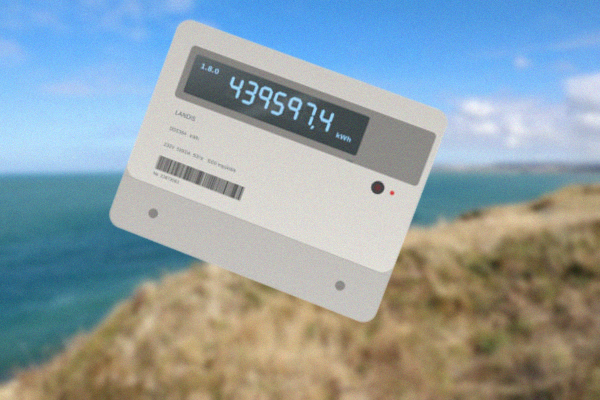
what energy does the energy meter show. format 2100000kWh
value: 439597.4kWh
